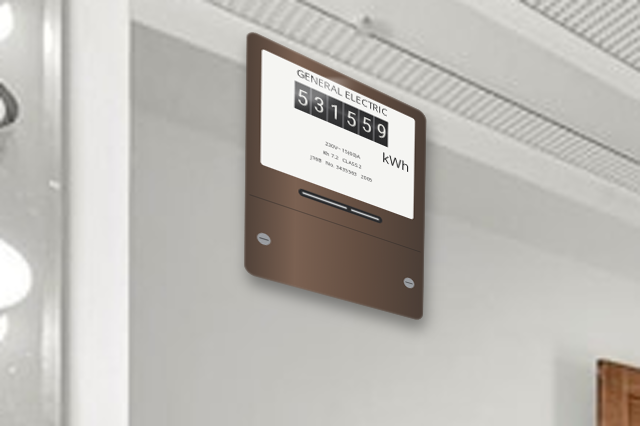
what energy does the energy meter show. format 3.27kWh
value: 531559kWh
